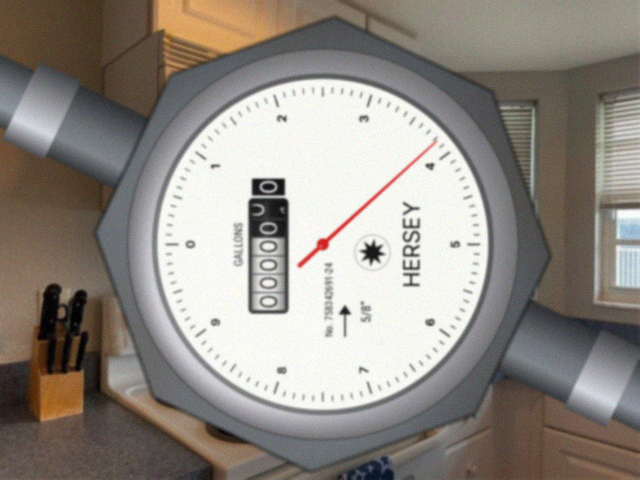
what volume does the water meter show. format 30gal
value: 3.8gal
